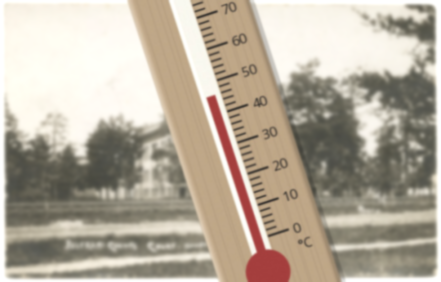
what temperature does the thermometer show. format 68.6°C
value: 46°C
